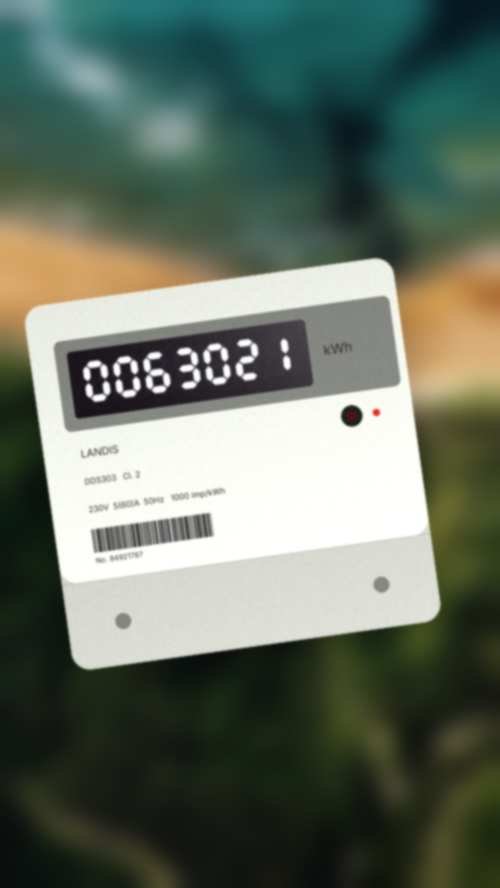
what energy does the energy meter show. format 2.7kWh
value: 63021kWh
